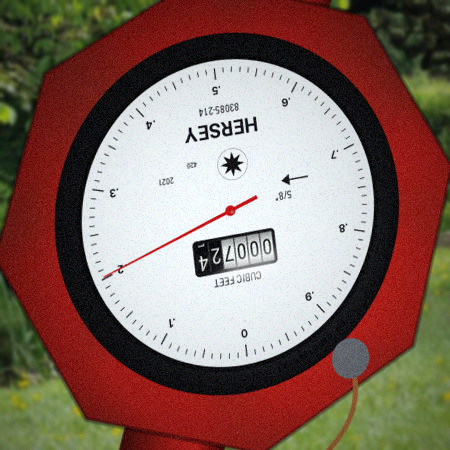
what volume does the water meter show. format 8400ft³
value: 724.20ft³
